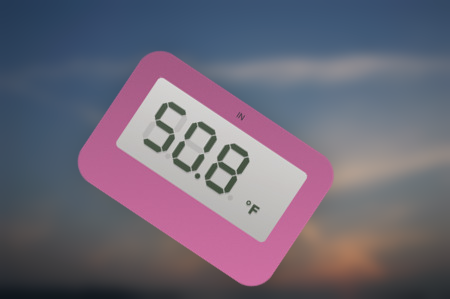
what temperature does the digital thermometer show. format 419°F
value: 50.8°F
